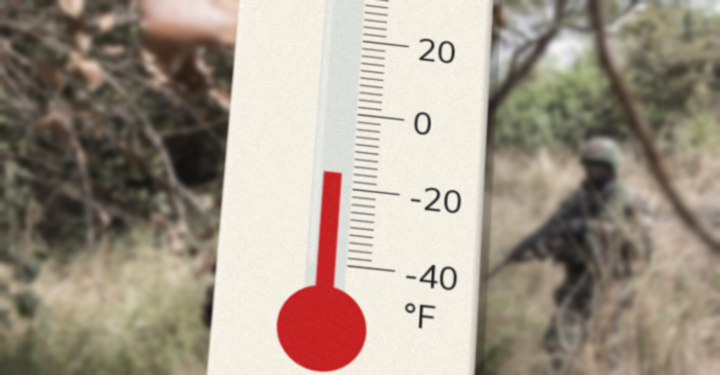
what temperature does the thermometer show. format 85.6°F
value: -16°F
